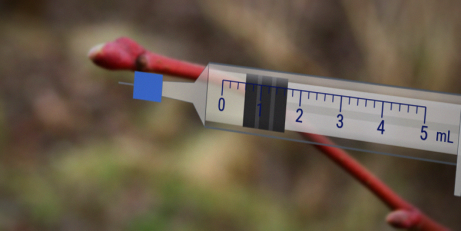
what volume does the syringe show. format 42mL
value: 0.6mL
